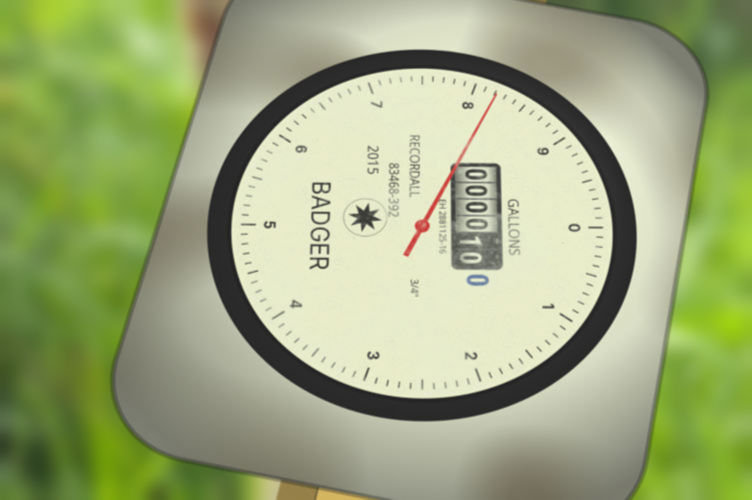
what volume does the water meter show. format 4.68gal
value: 98.2gal
